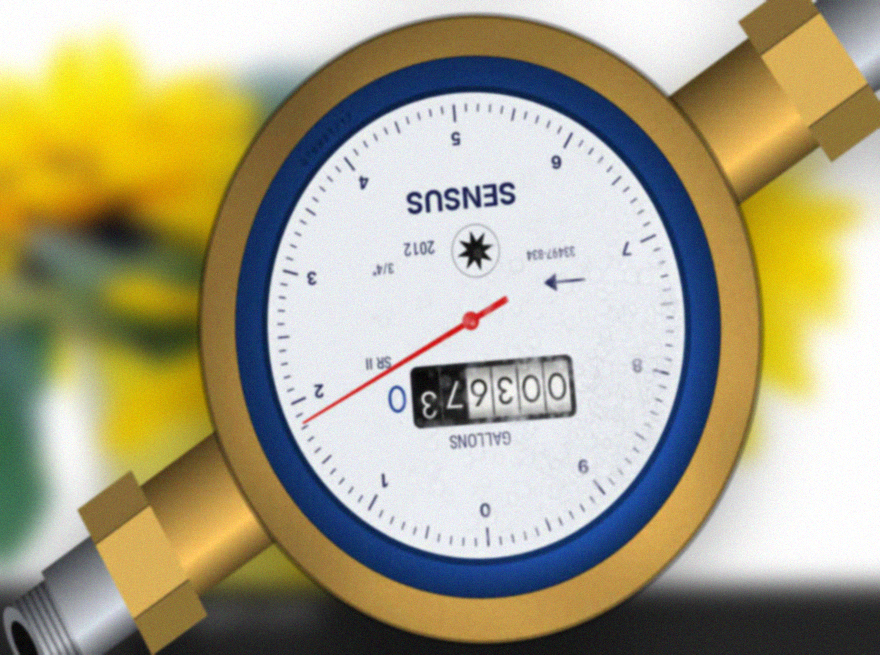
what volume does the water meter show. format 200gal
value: 36731.8gal
